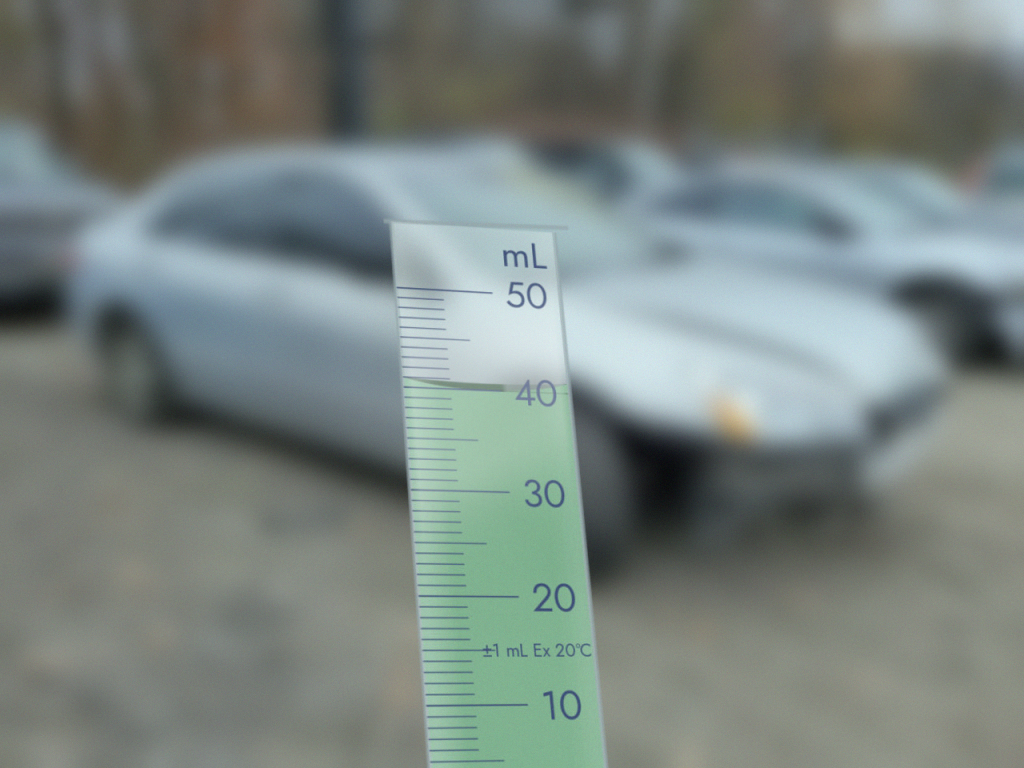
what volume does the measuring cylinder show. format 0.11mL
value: 40mL
